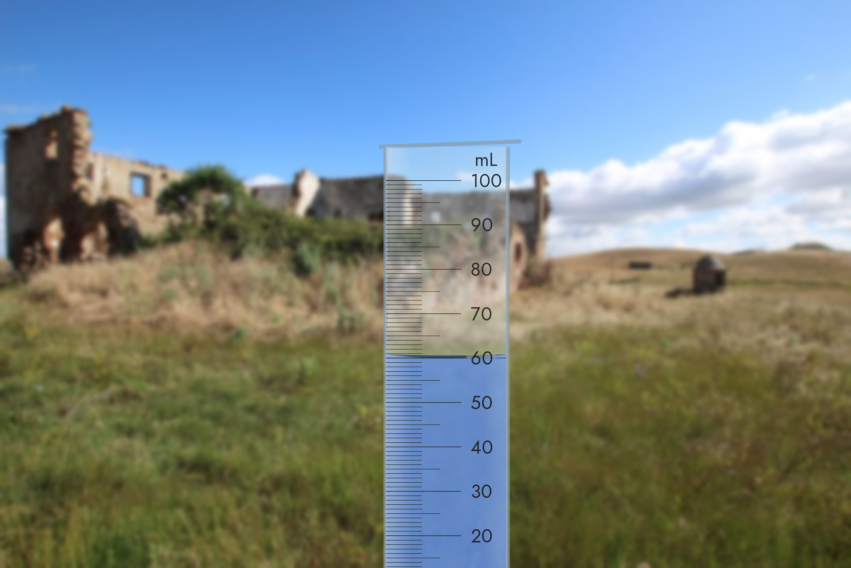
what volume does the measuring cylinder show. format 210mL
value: 60mL
